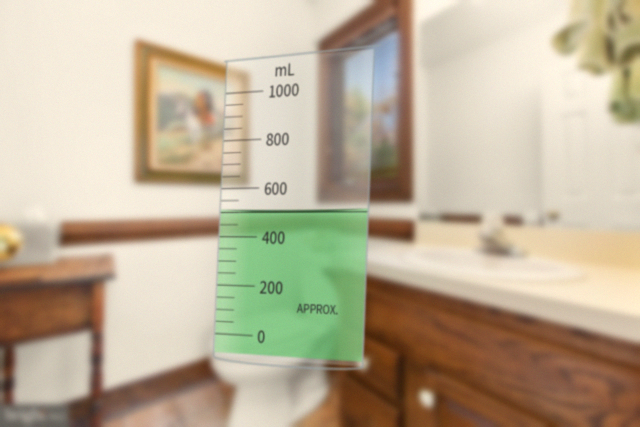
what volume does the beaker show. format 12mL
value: 500mL
